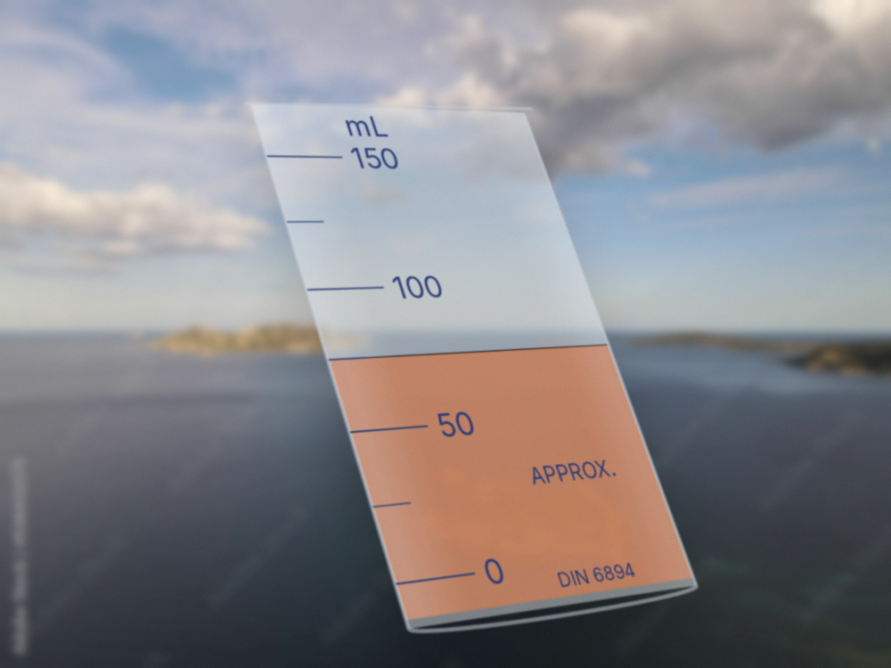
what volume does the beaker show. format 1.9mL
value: 75mL
